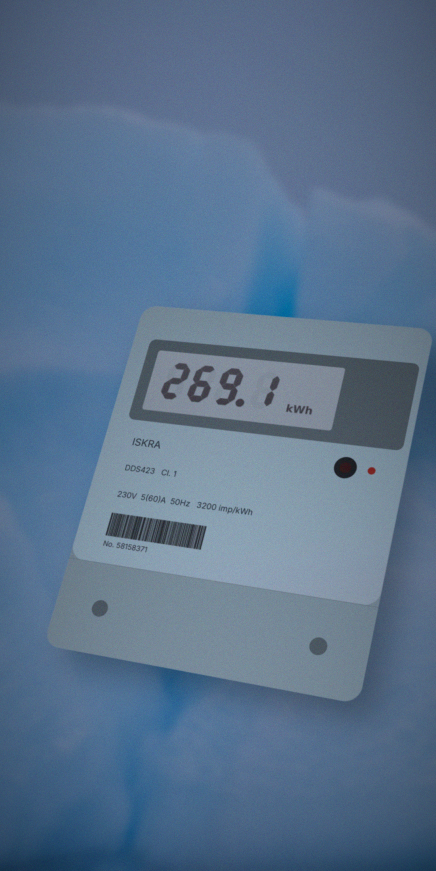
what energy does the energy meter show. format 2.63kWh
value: 269.1kWh
